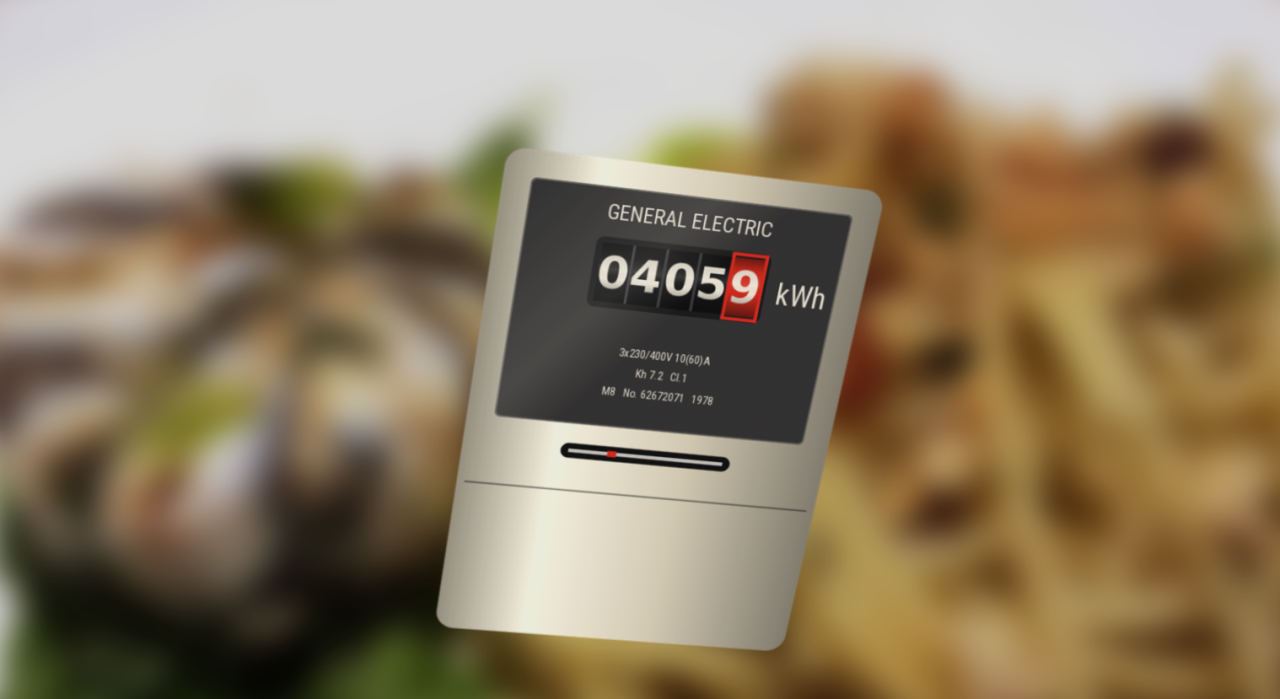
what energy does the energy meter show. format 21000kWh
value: 405.9kWh
